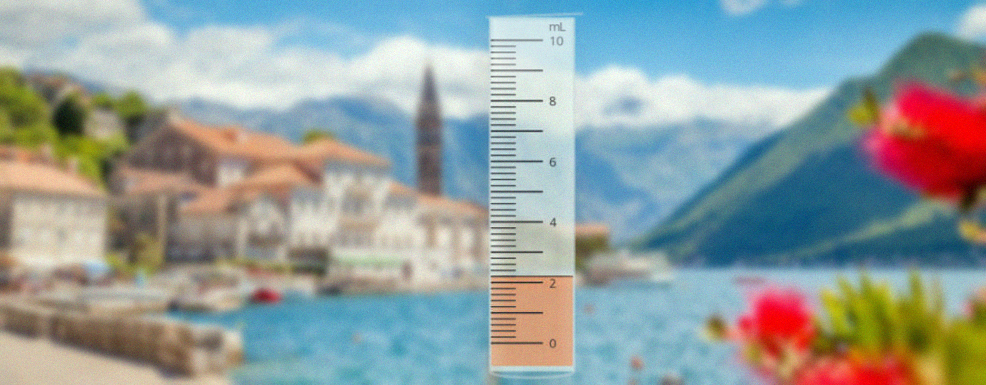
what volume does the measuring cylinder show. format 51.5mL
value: 2.2mL
